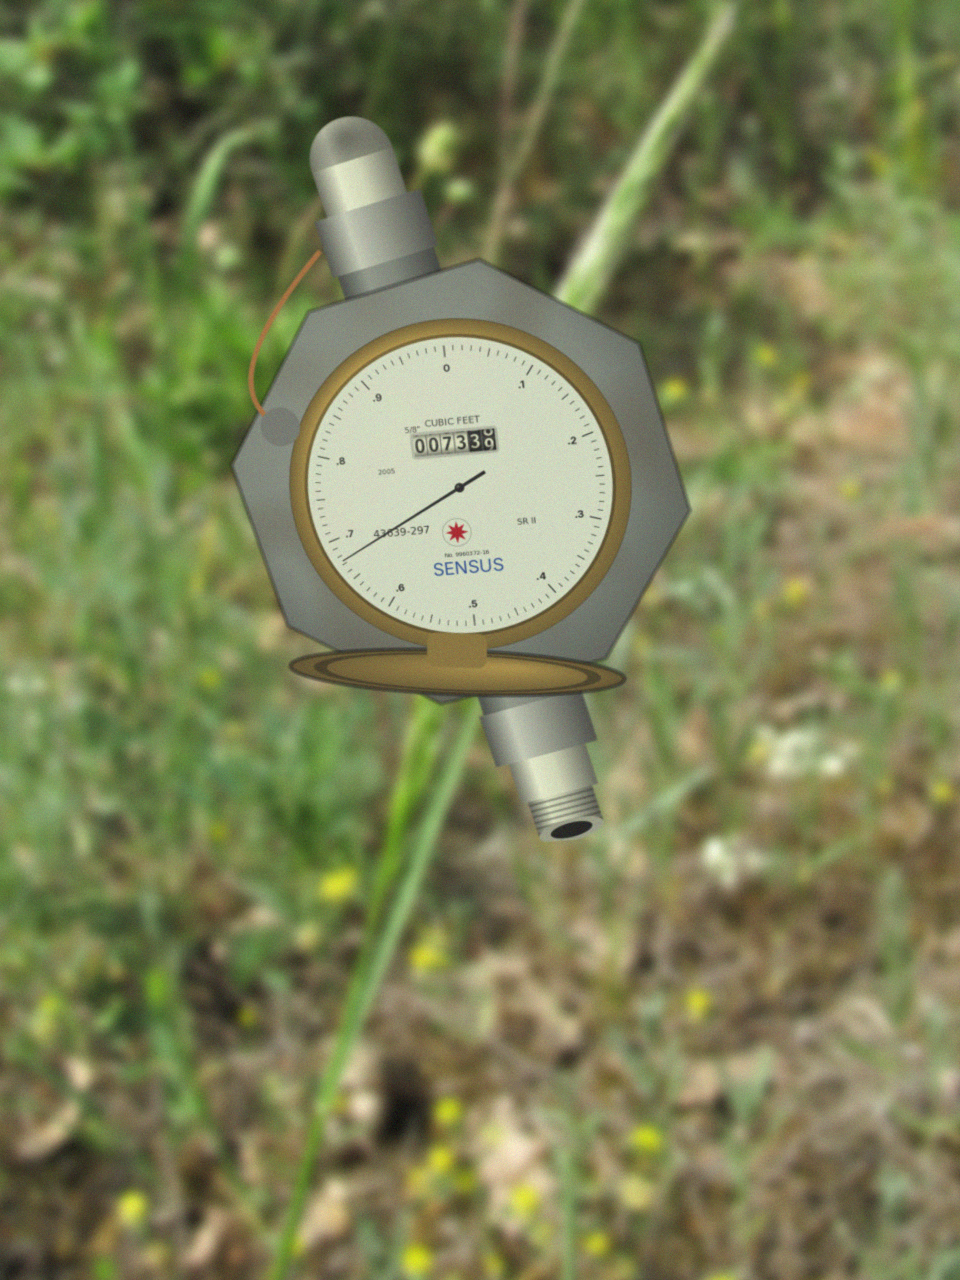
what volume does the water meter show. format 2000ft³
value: 7338.67ft³
